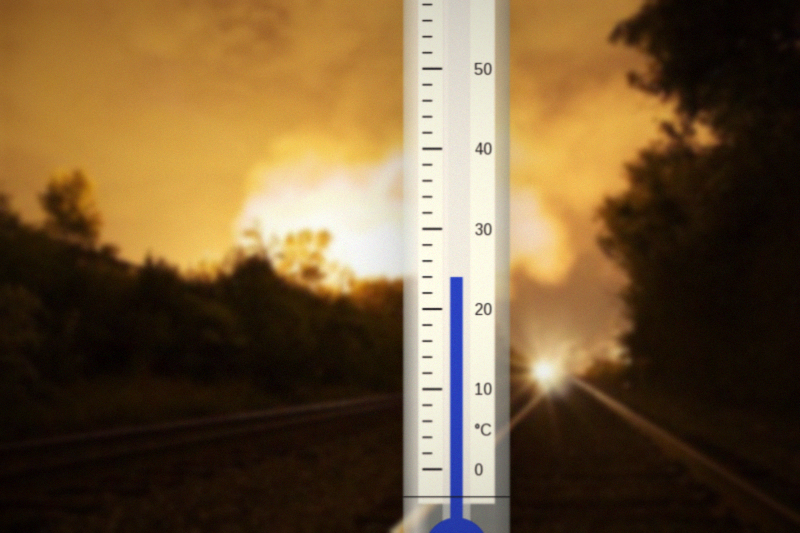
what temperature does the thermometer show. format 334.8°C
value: 24°C
